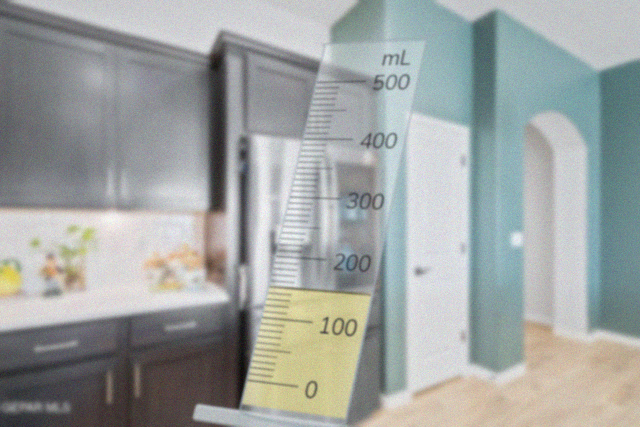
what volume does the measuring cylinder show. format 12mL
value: 150mL
